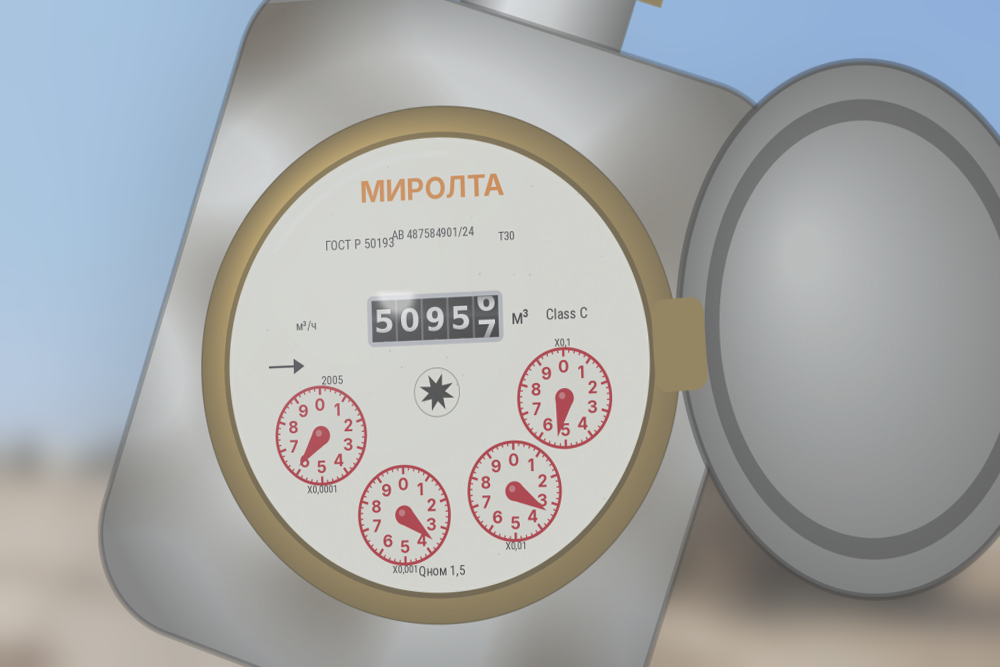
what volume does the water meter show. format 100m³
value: 50956.5336m³
